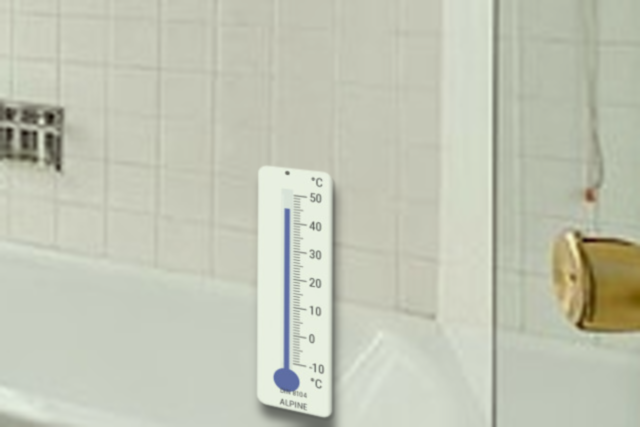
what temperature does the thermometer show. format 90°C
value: 45°C
